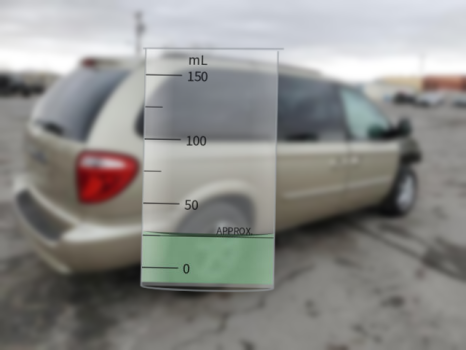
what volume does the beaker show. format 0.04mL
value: 25mL
